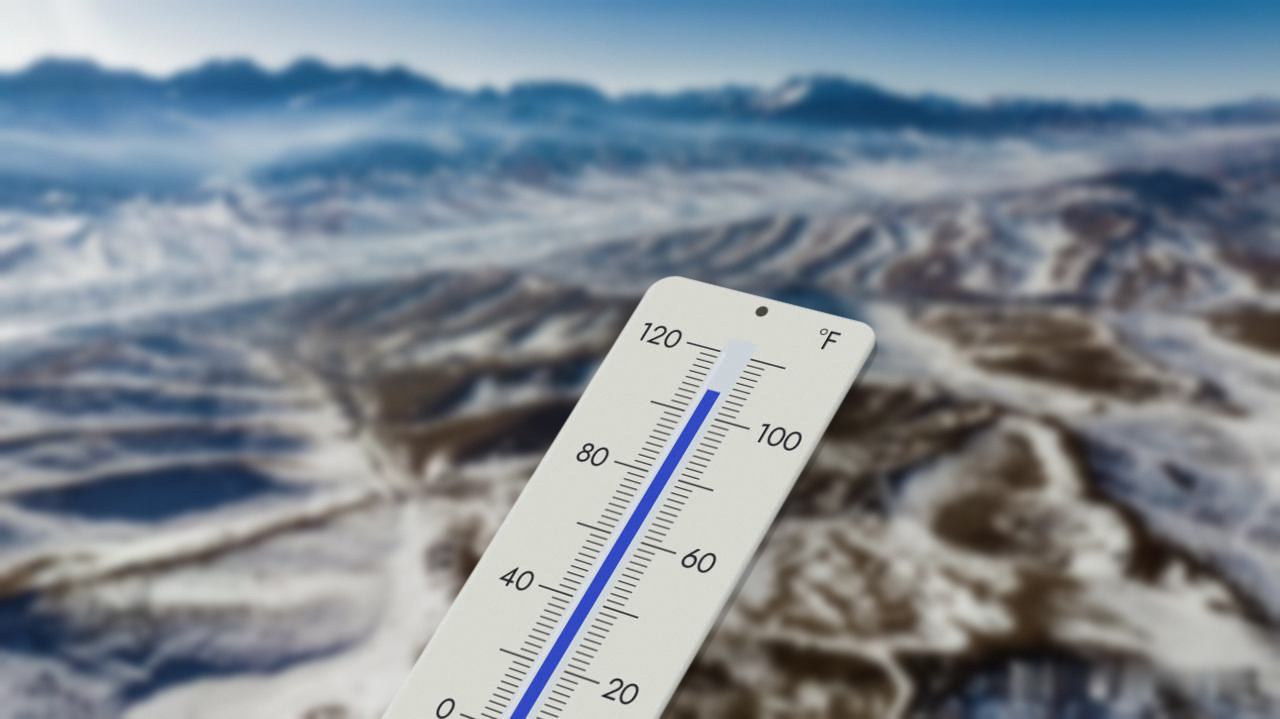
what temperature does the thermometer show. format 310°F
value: 108°F
